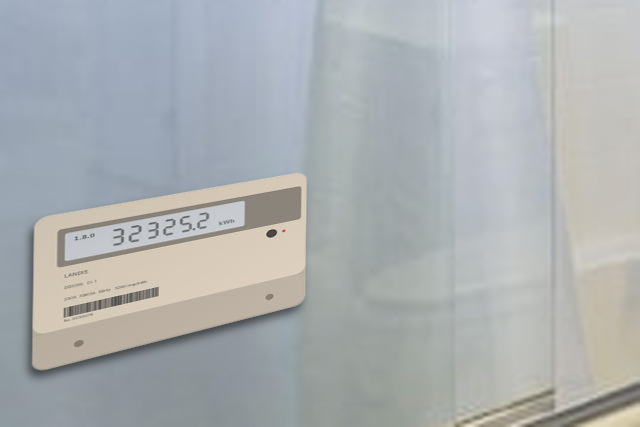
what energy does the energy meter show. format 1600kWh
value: 32325.2kWh
